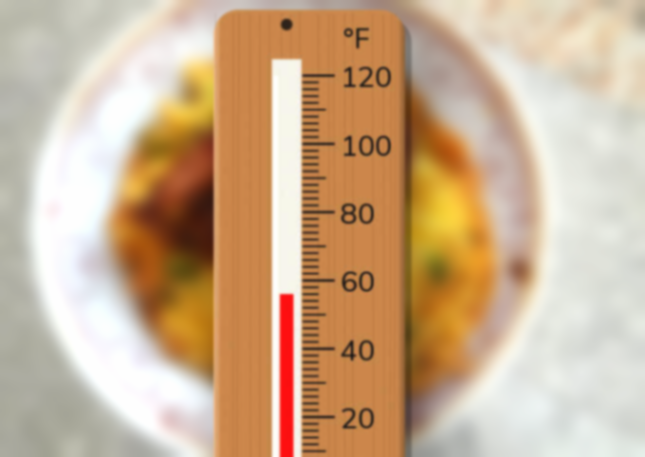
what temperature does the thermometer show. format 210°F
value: 56°F
